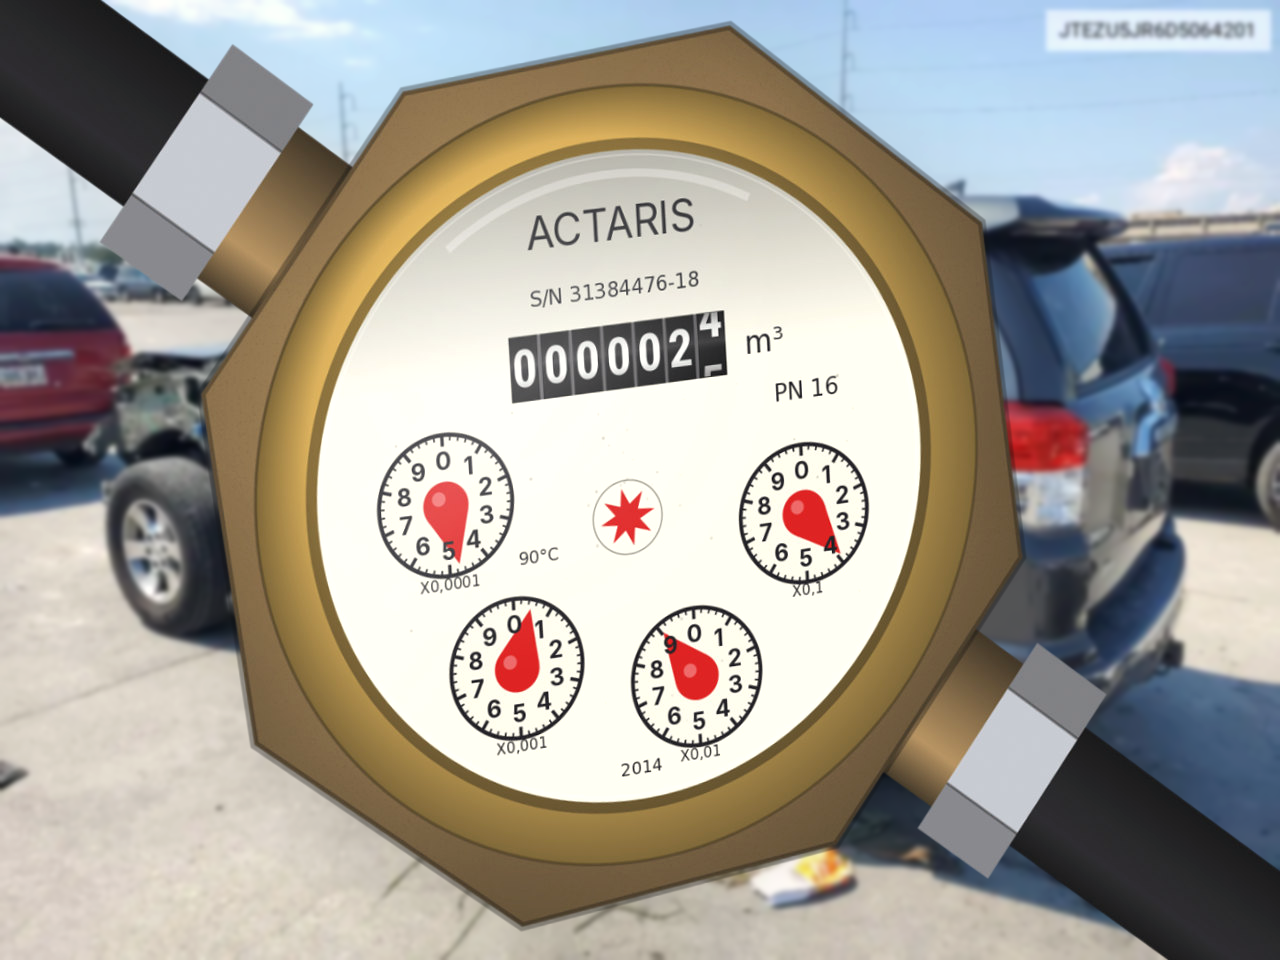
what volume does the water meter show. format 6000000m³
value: 24.3904m³
